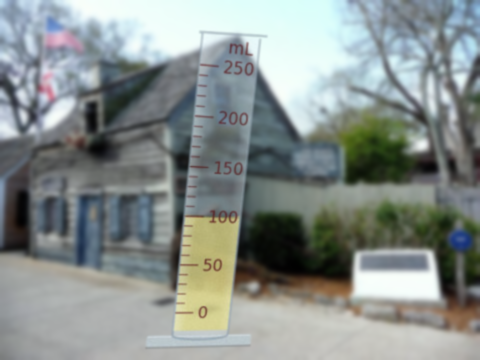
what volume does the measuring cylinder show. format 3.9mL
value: 100mL
